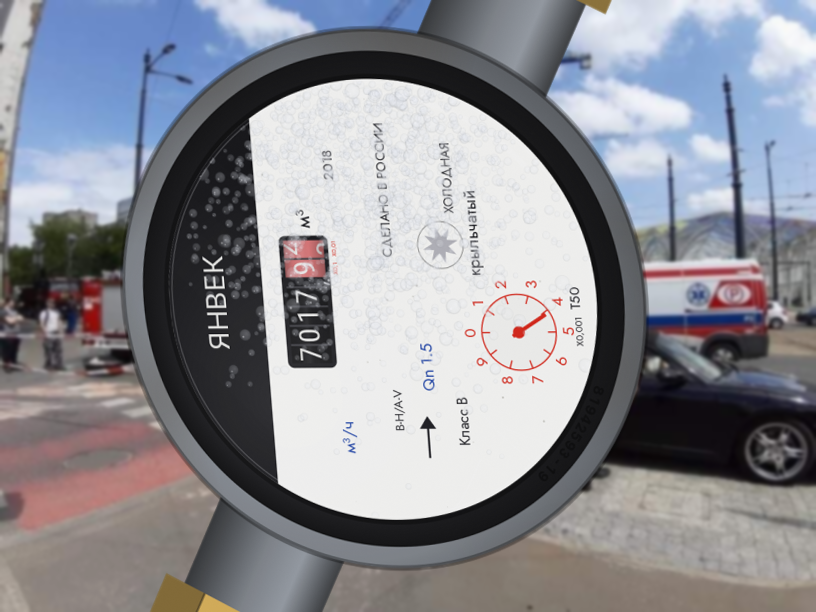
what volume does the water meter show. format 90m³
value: 7017.924m³
